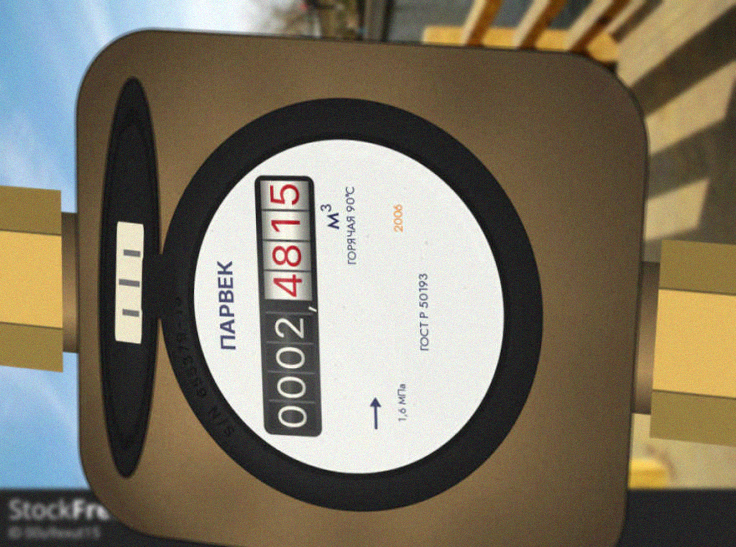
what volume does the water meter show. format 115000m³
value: 2.4815m³
